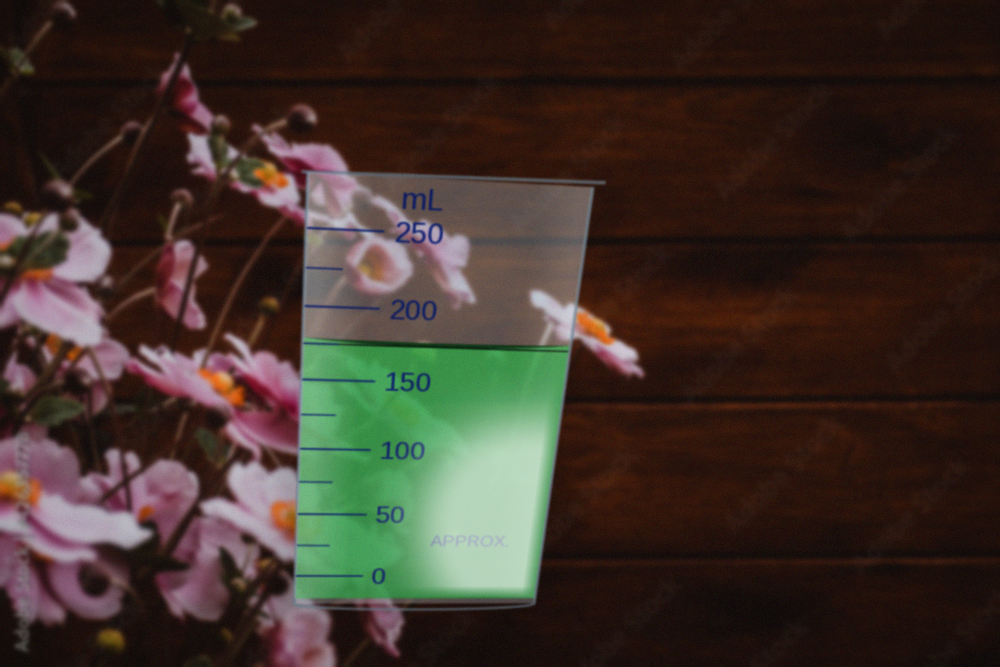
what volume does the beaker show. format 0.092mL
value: 175mL
